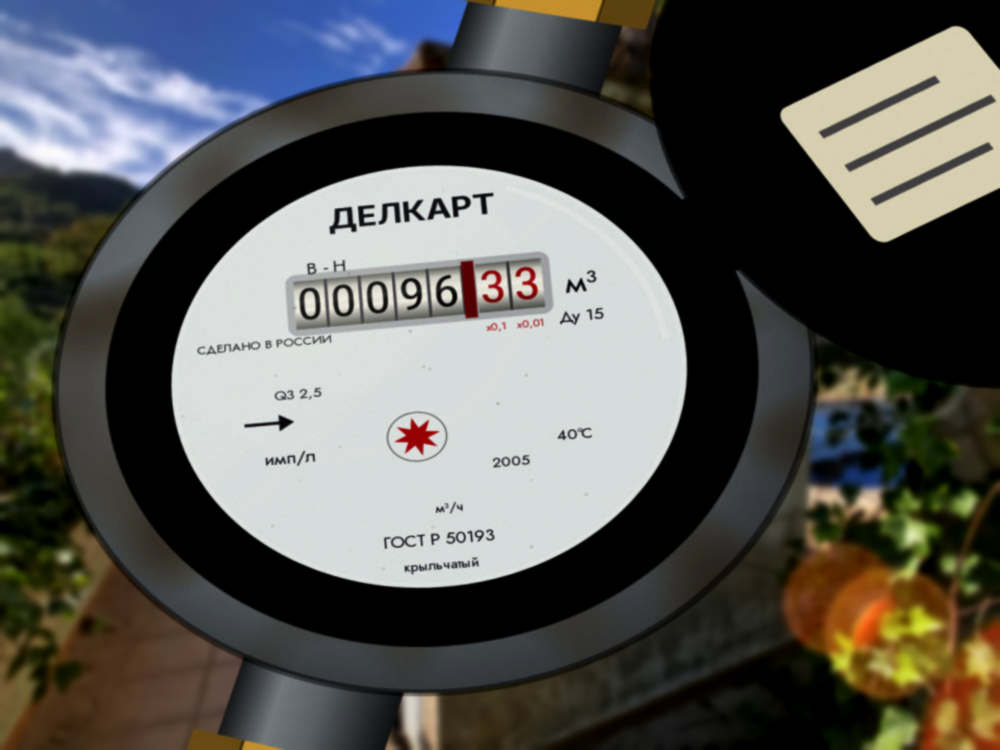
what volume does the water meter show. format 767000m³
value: 96.33m³
